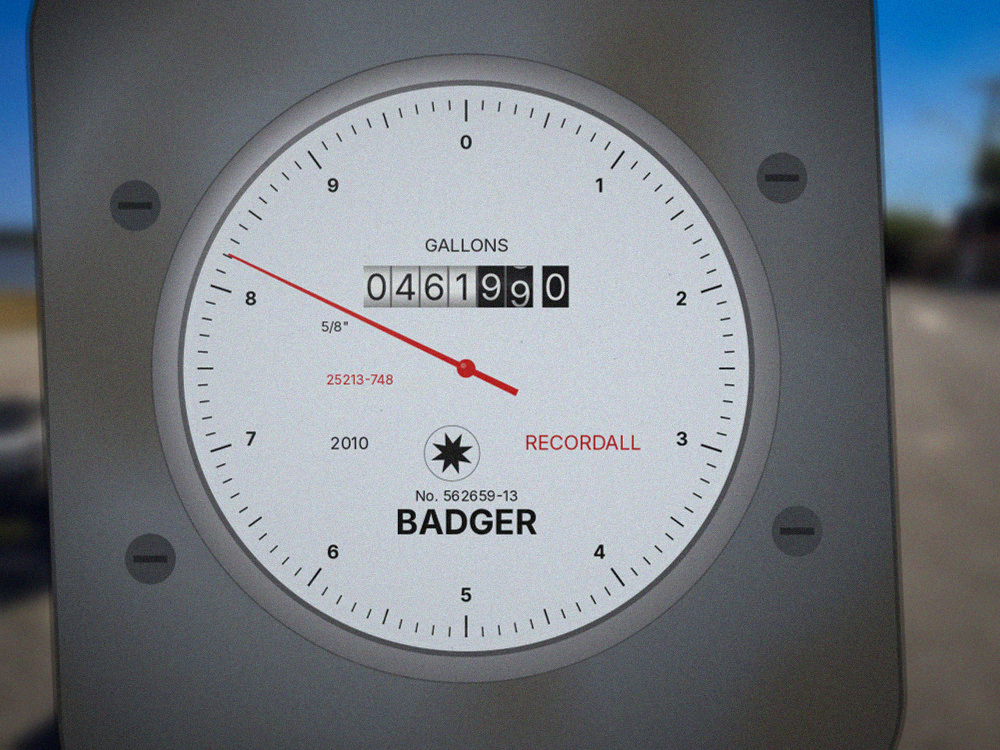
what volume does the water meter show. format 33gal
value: 461988.2gal
